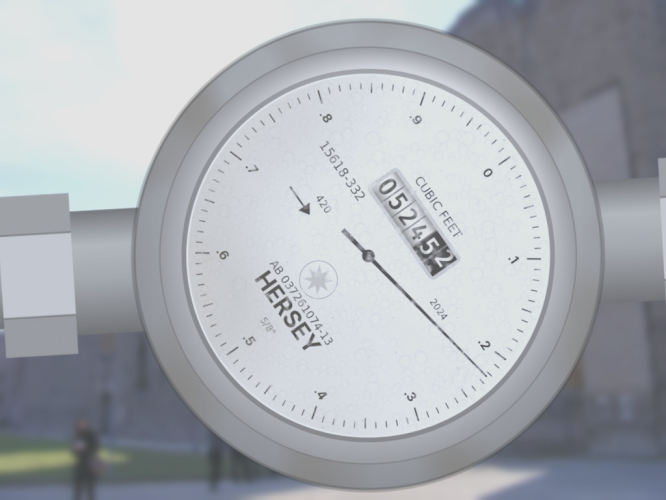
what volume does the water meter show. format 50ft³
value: 52452.22ft³
